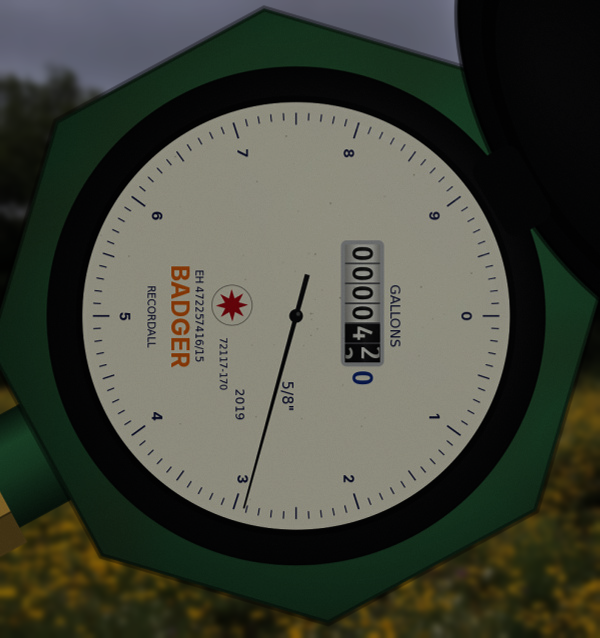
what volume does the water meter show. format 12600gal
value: 422.9gal
